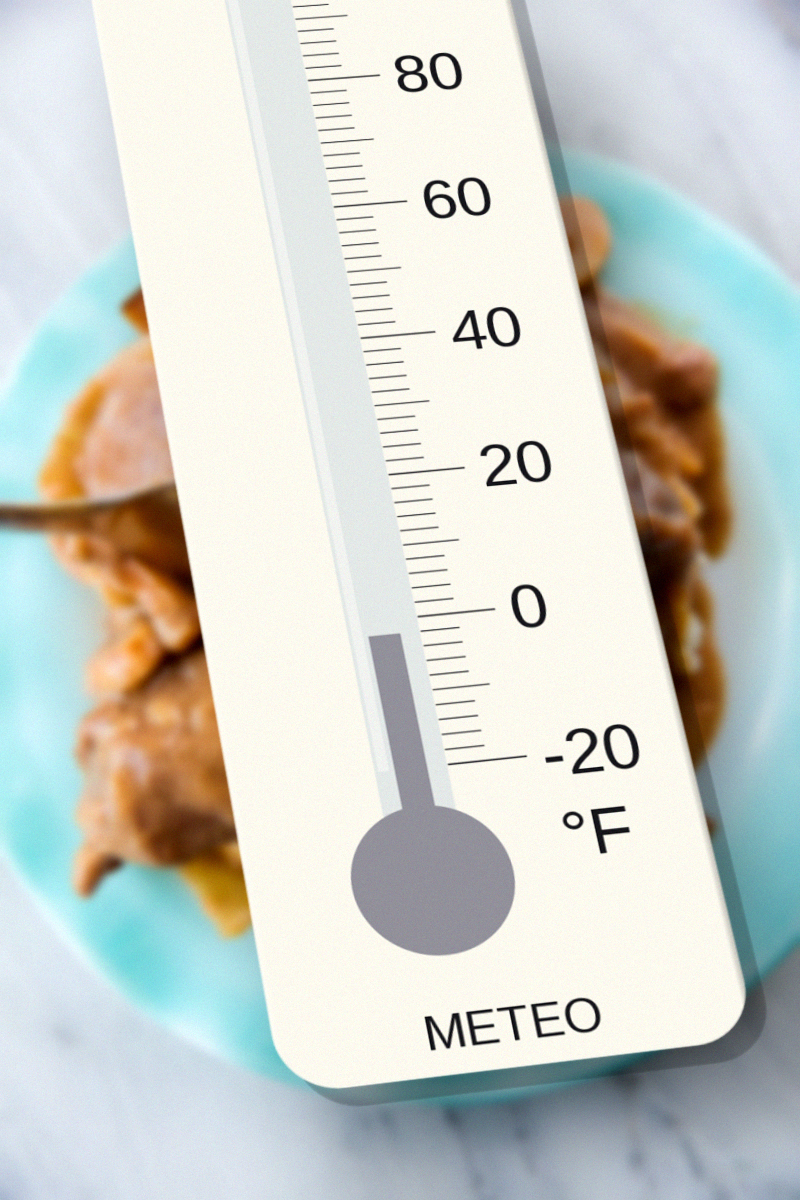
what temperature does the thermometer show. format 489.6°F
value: -2°F
